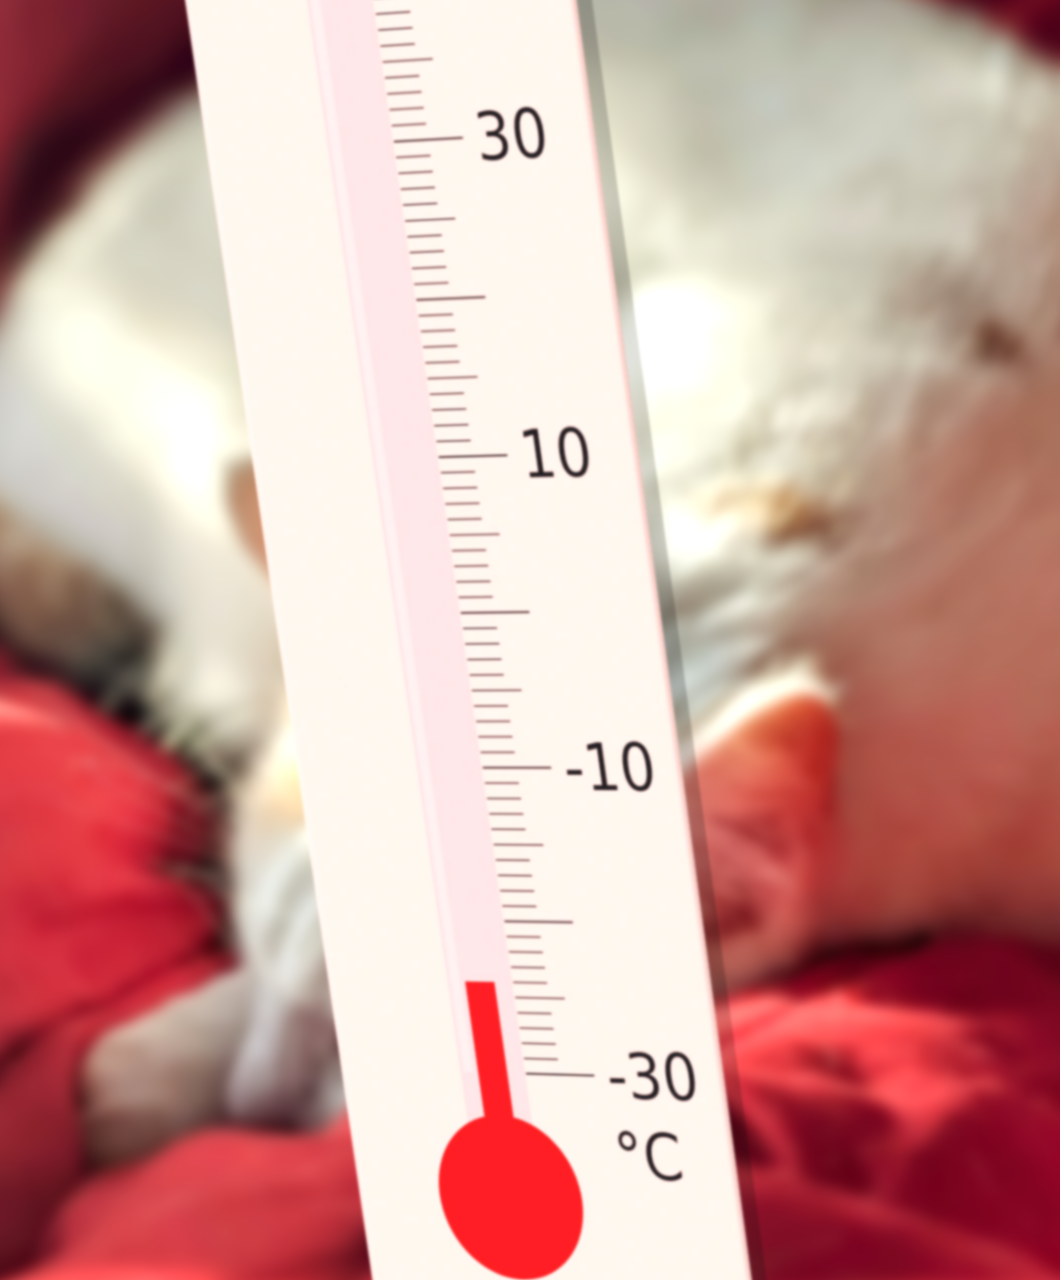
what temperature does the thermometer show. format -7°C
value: -24°C
